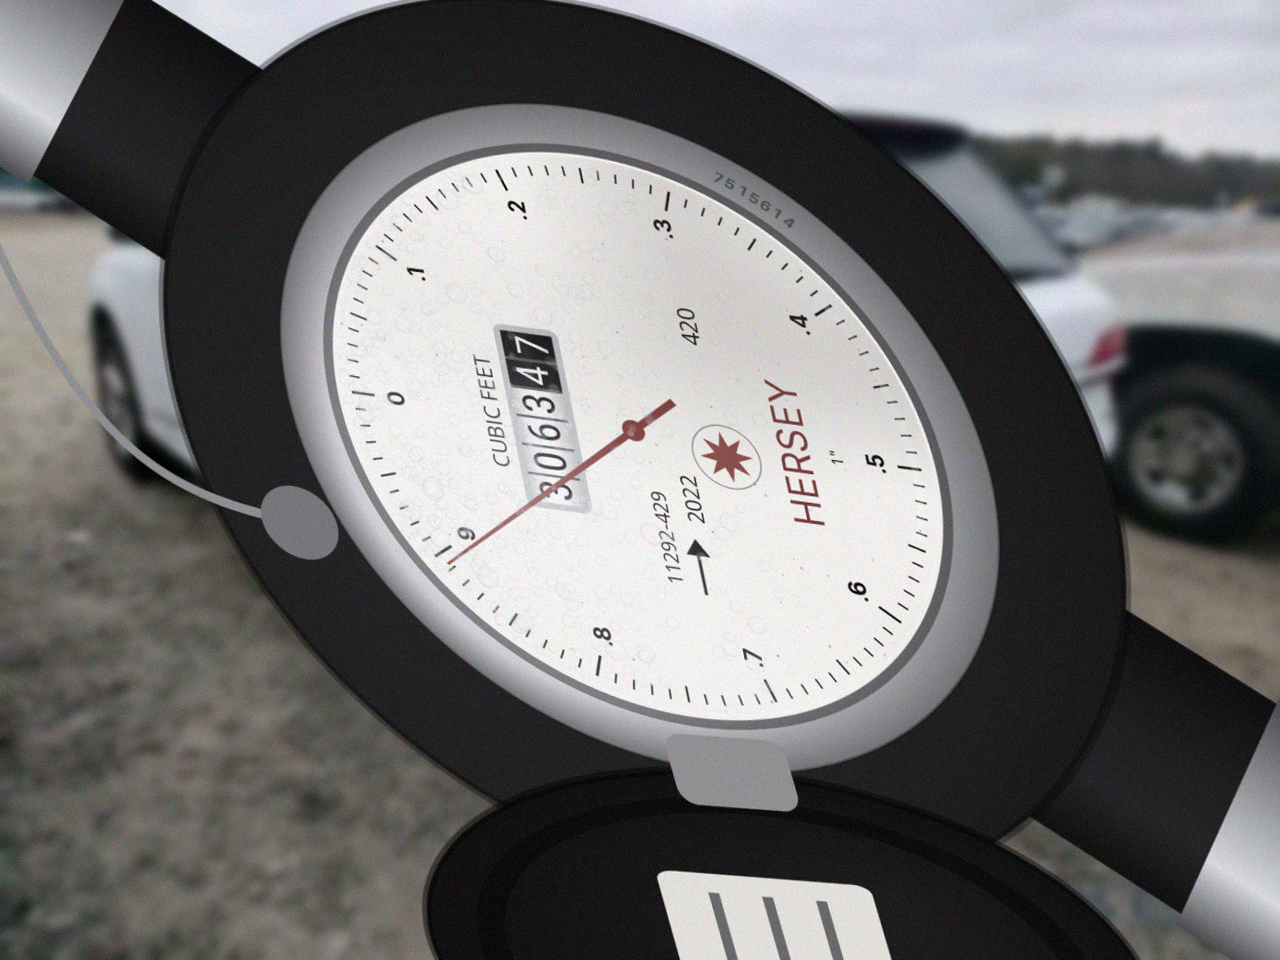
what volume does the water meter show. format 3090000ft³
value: 306346.89ft³
